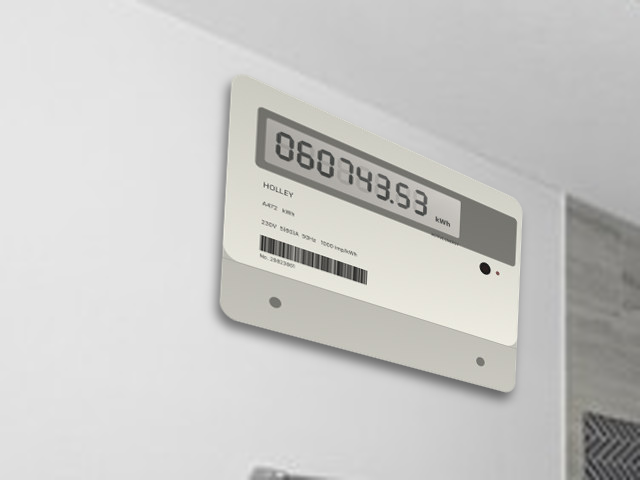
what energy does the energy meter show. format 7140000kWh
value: 60743.53kWh
